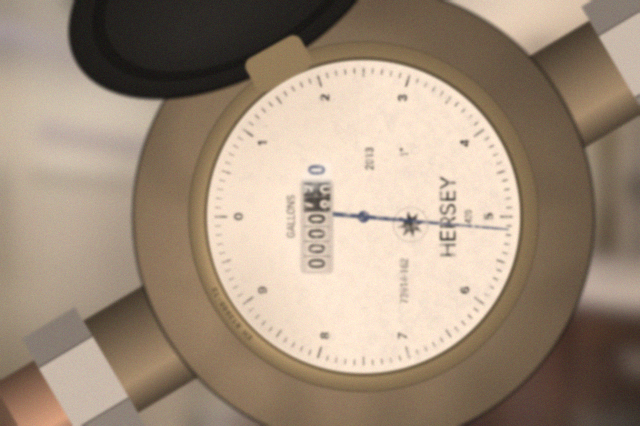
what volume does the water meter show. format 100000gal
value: 795.1gal
